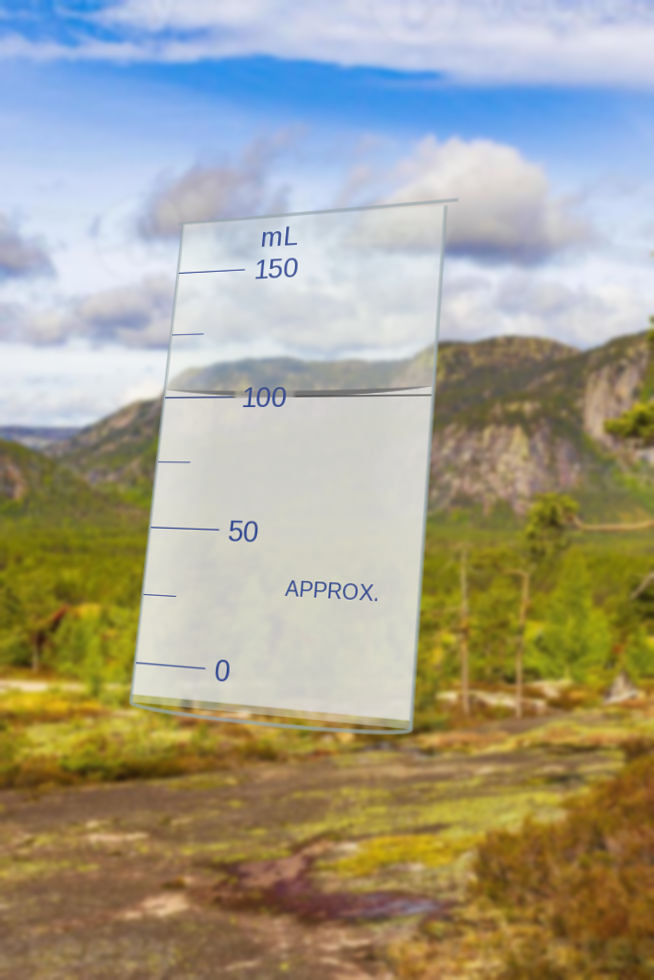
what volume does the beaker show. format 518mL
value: 100mL
